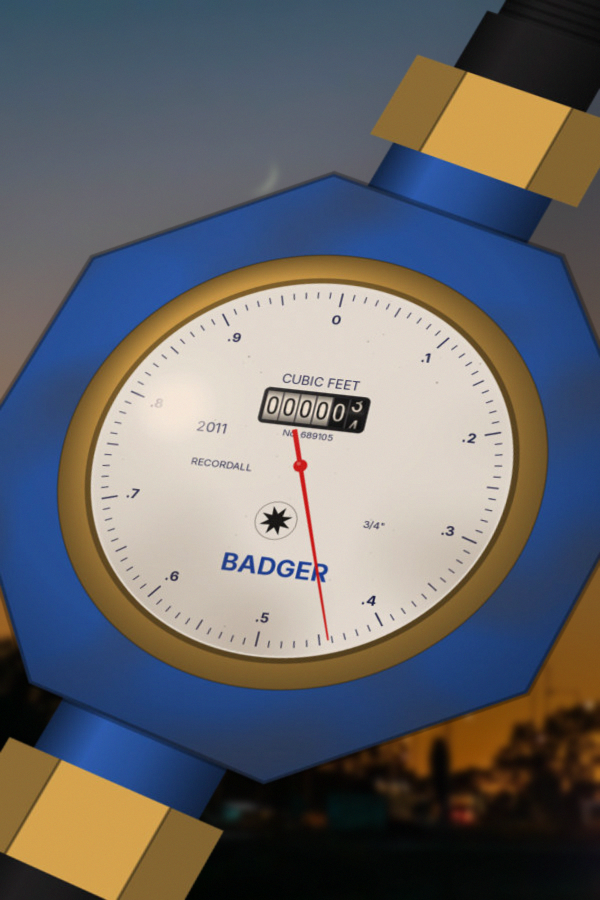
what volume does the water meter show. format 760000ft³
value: 3.44ft³
